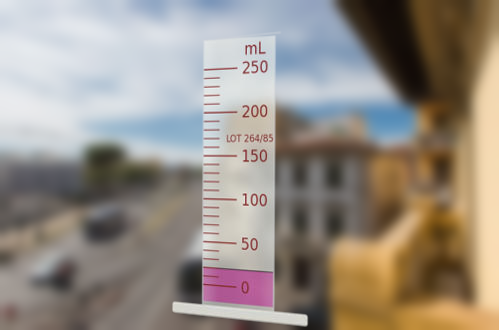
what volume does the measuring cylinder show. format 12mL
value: 20mL
